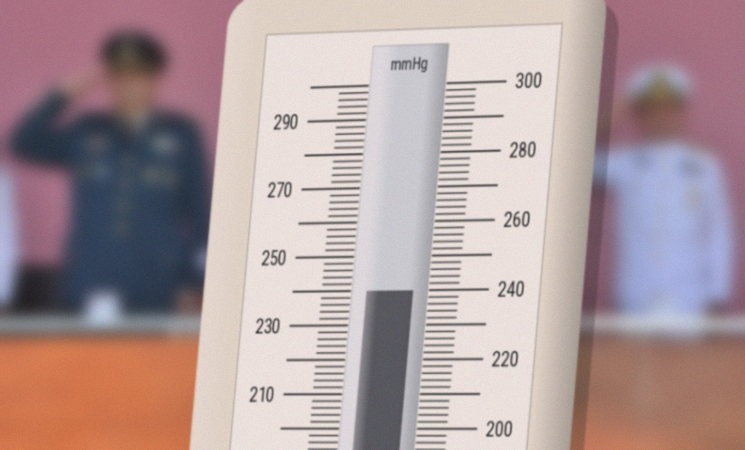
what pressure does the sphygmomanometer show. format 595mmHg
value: 240mmHg
